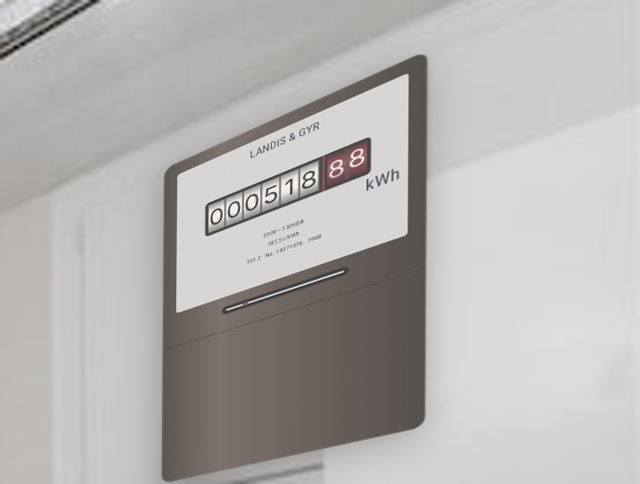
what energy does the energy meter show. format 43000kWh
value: 518.88kWh
